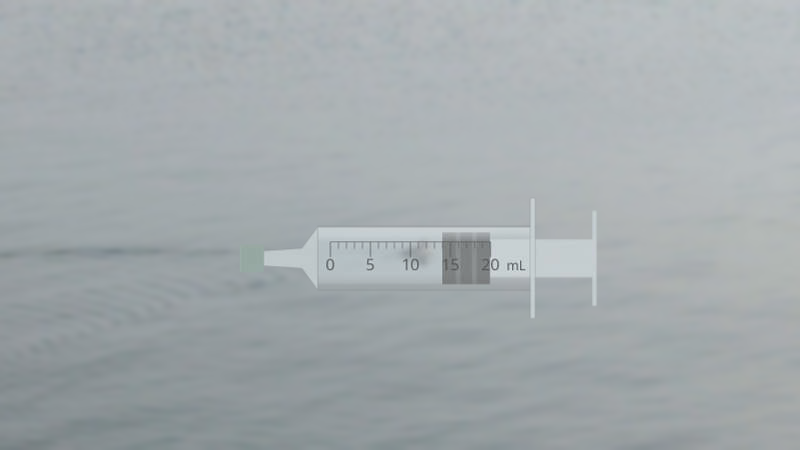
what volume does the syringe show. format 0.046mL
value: 14mL
